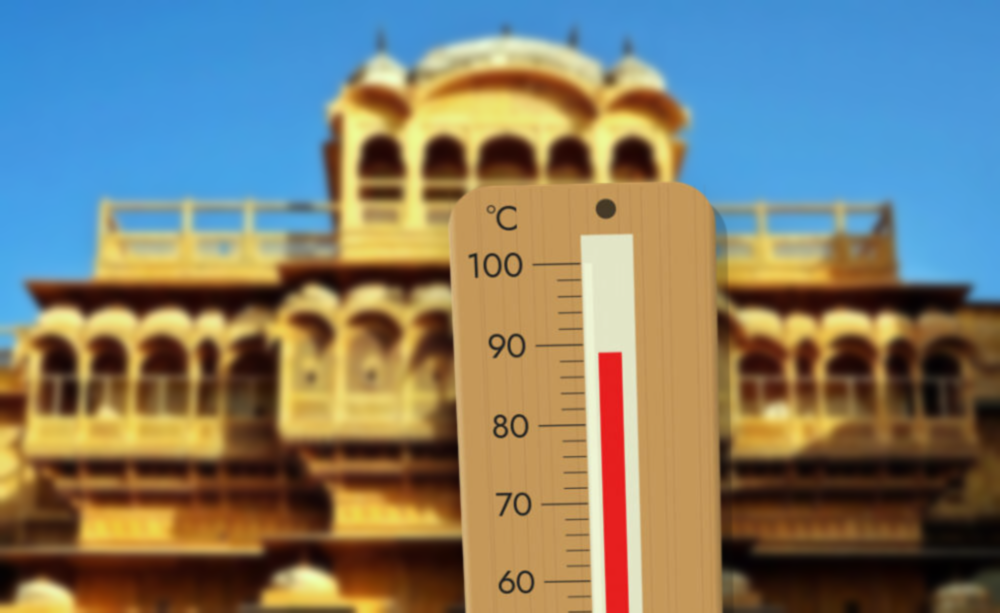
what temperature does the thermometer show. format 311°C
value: 89°C
